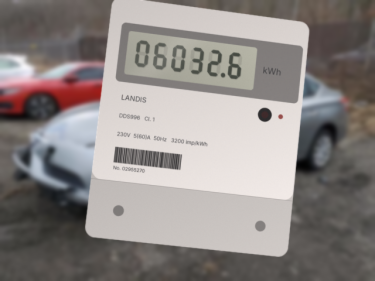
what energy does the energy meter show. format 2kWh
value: 6032.6kWh
